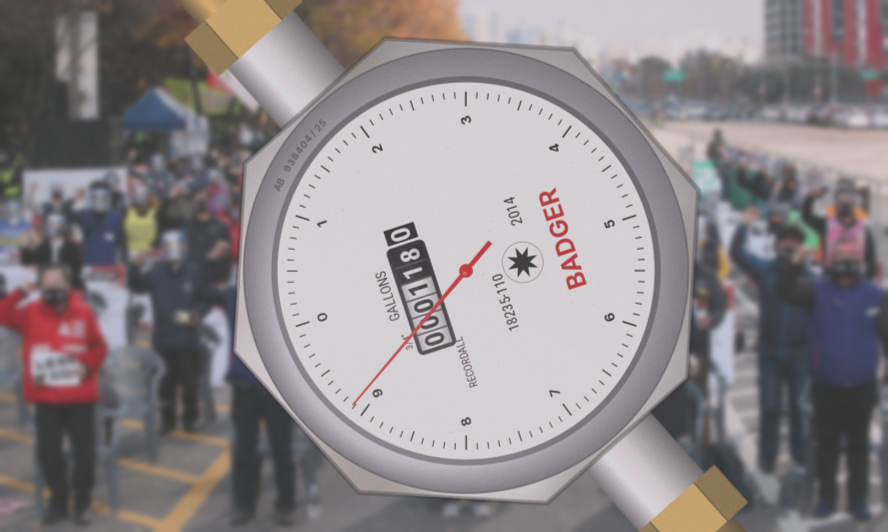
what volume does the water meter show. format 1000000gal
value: 1179.1gal
